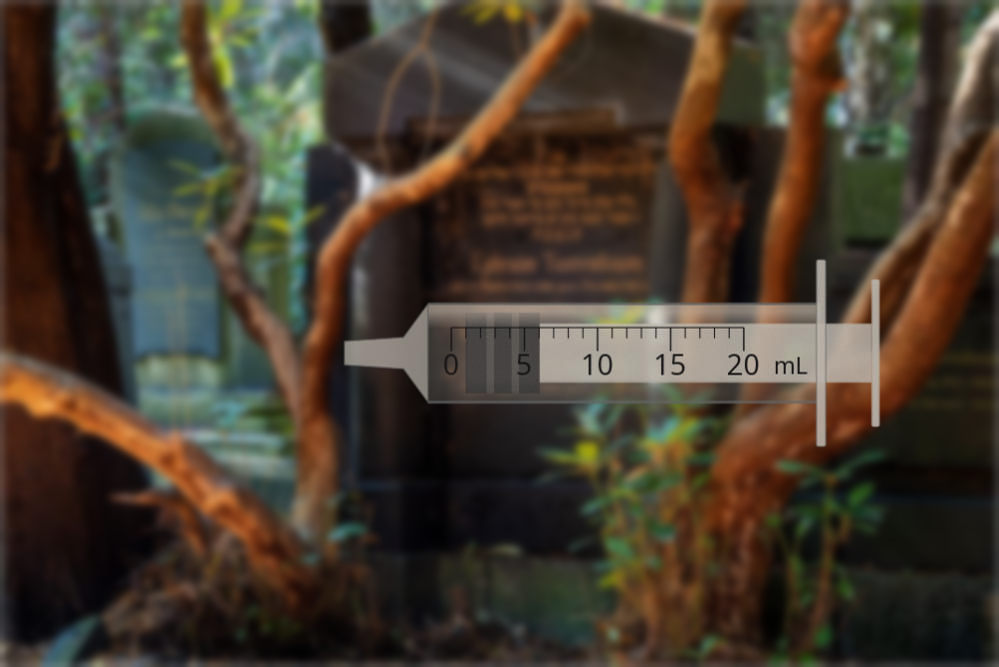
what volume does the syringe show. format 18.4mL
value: 1mL
